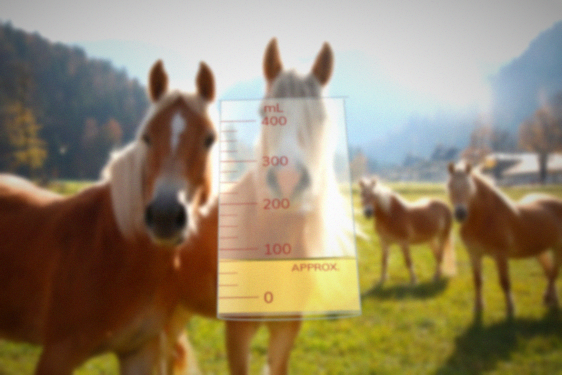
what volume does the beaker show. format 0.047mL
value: 75mL
